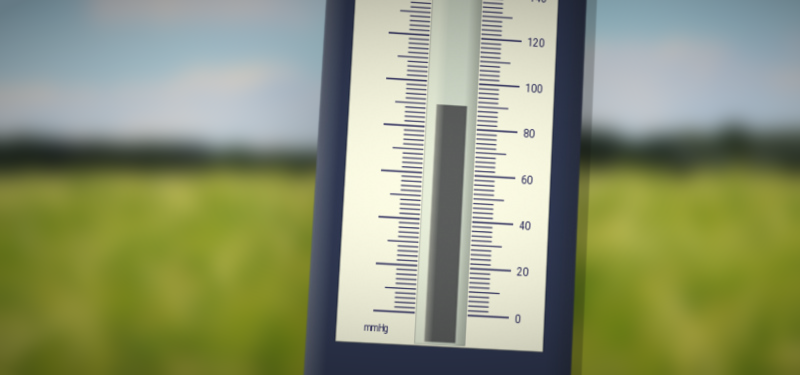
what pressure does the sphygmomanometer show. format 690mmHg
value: 90mmHg
